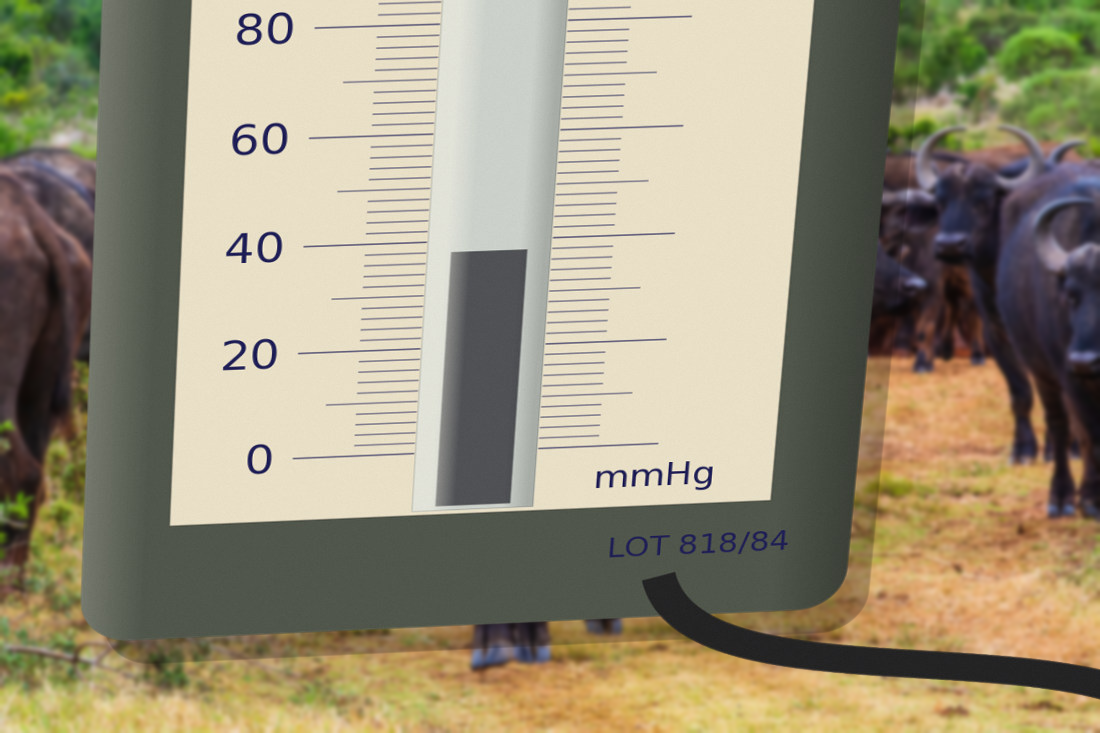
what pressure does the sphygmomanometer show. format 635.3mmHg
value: 38mmHg
